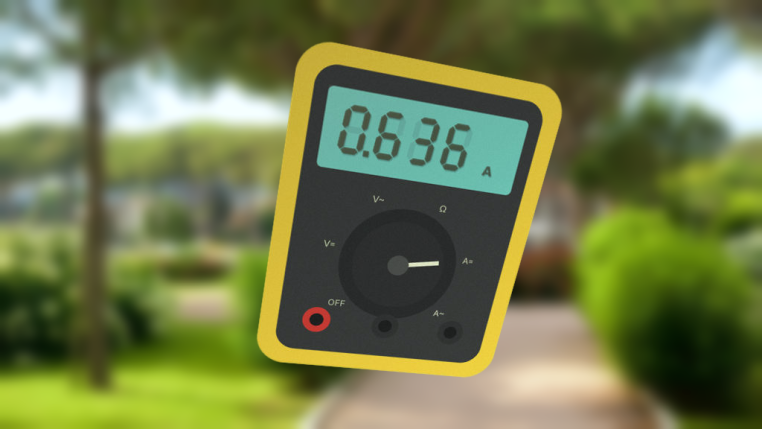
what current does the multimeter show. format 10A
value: 0.636A
